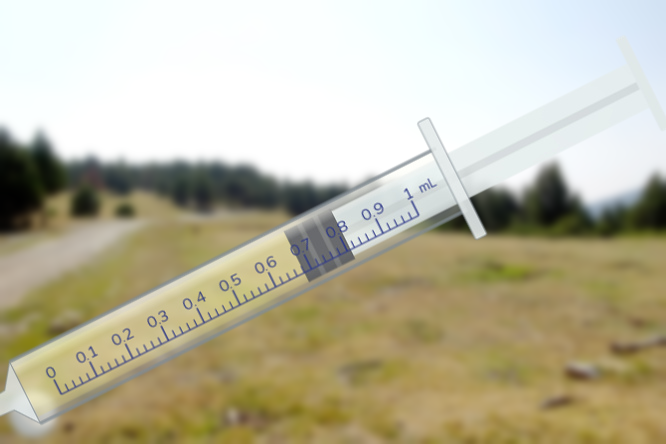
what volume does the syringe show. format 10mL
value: 0.68mL
